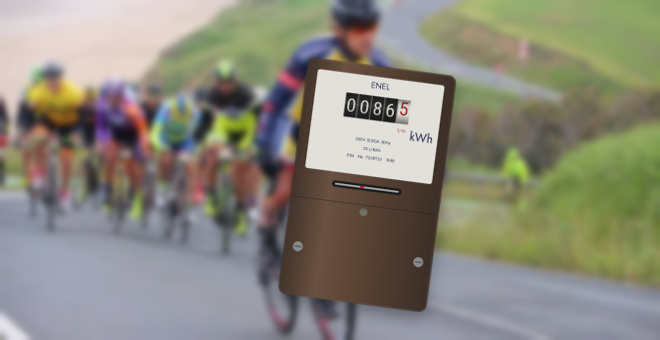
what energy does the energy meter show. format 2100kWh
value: 86.5kWh
